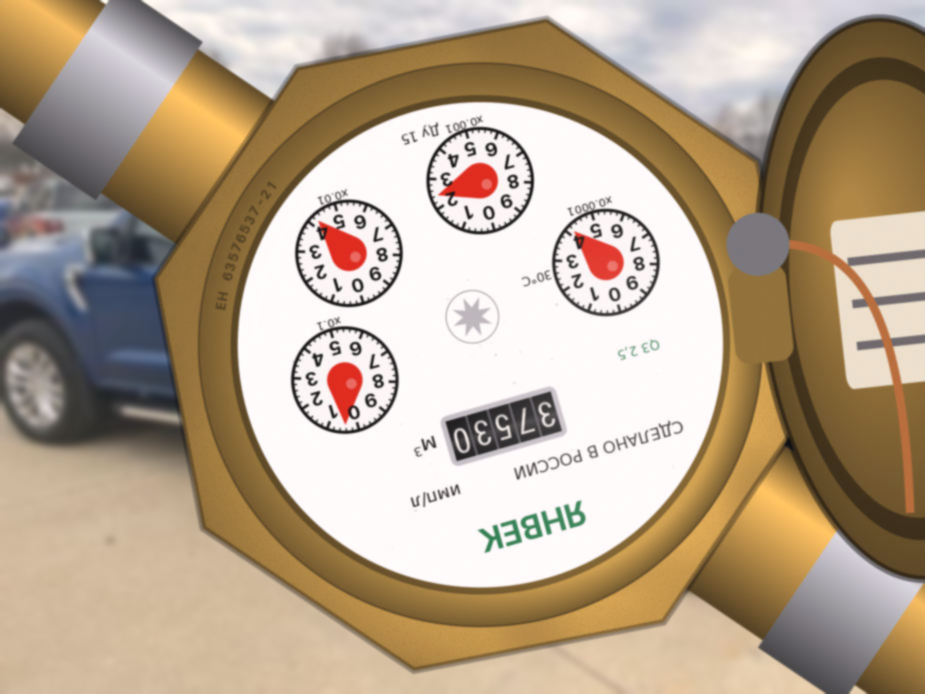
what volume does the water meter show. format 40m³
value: 37530.0424m³
